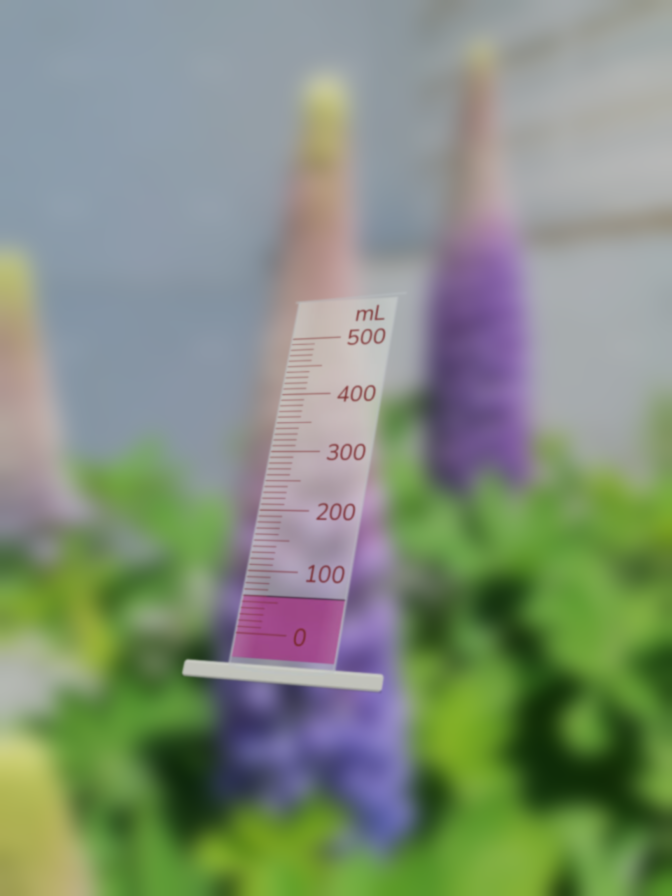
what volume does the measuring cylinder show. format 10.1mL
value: 60mL
